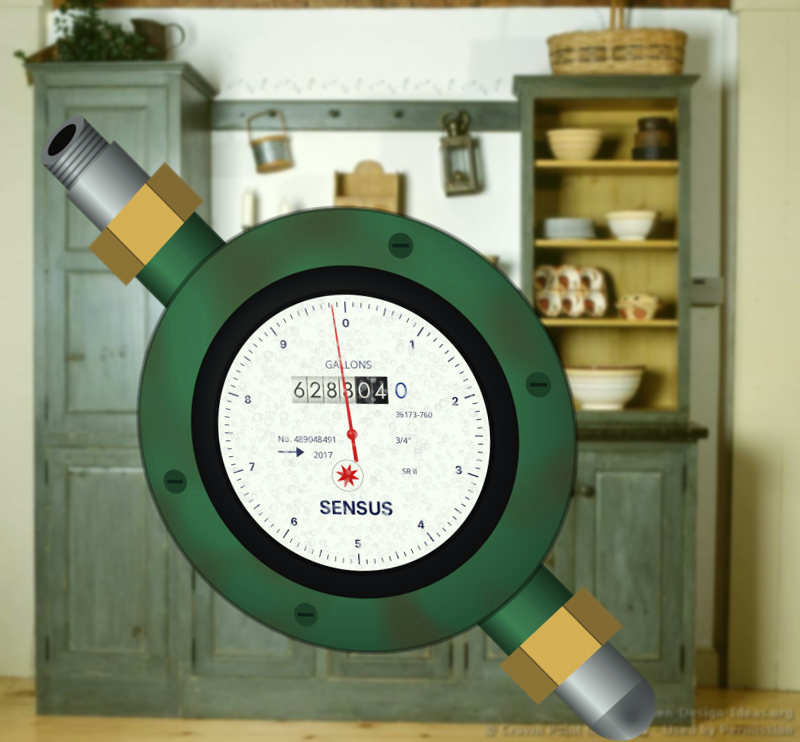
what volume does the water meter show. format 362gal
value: 6288039.8gal
